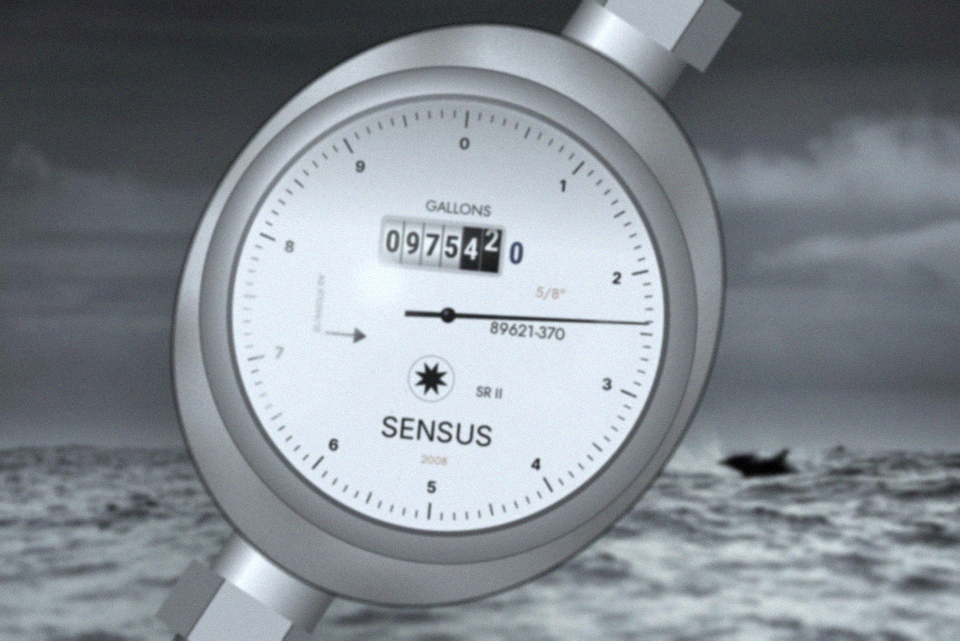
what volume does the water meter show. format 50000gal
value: 975422.4gal
